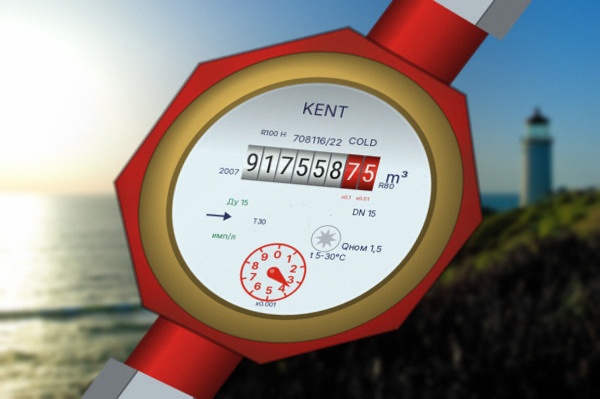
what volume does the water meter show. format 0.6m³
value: 917558.753m³
